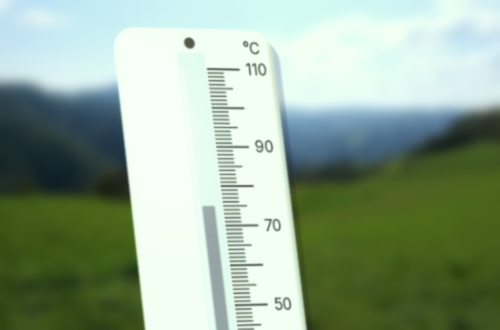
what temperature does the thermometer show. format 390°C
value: 75°C
